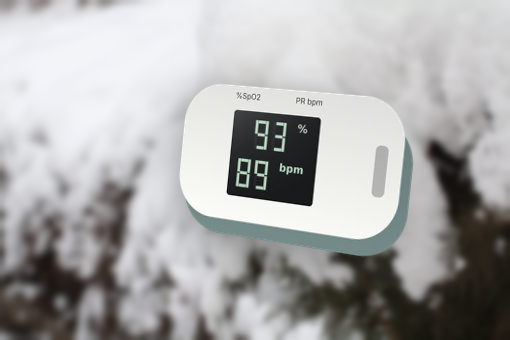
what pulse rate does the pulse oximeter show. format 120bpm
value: 89bpm
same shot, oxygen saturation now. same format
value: 93%
